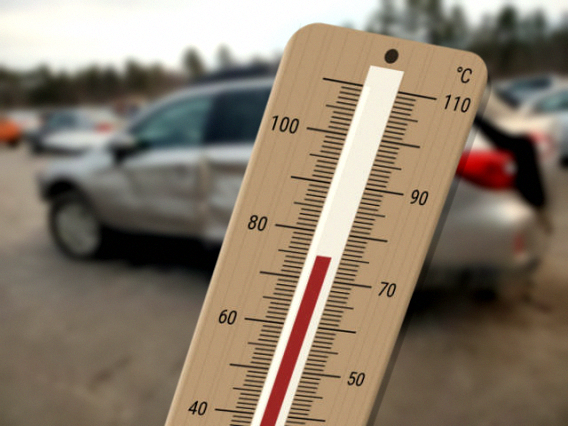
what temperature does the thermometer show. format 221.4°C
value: 75°C
